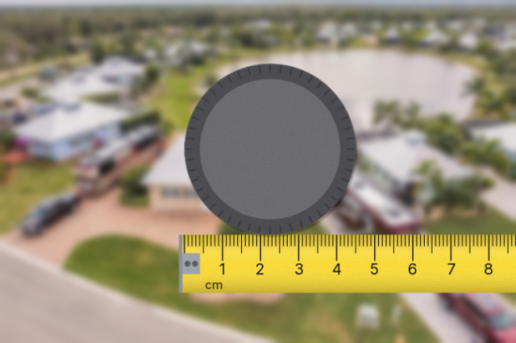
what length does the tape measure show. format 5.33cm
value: 4.5cm
